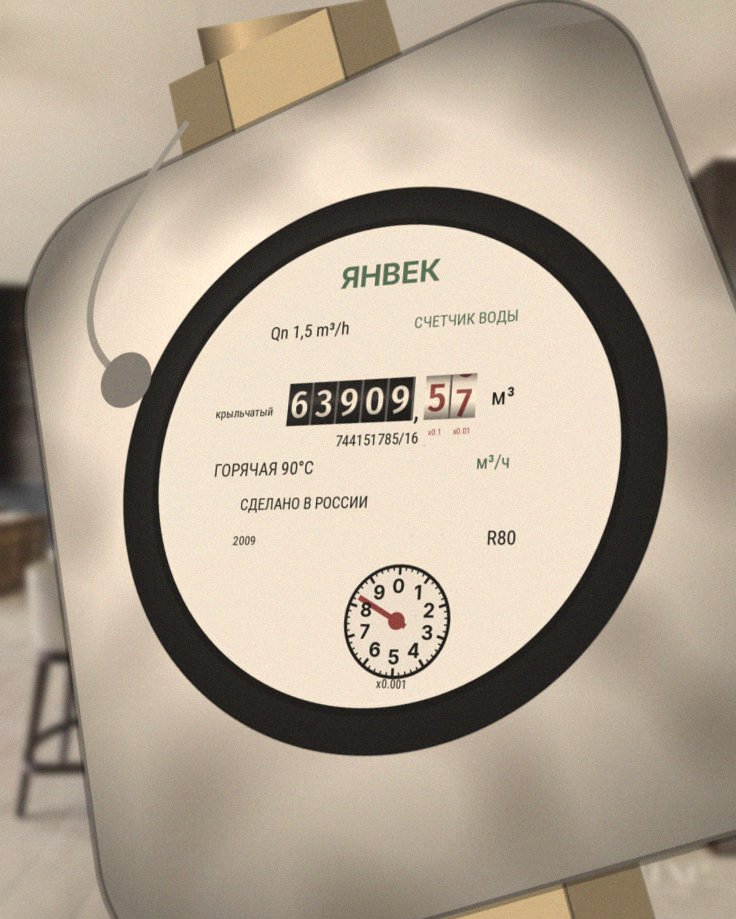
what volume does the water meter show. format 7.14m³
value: 63909.568m³
